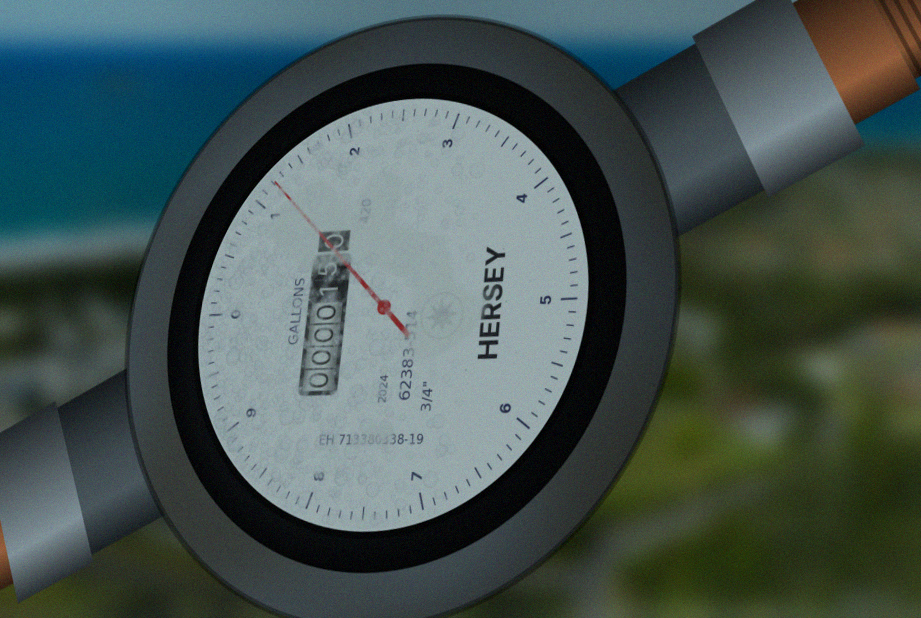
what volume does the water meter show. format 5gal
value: 151.2gal
